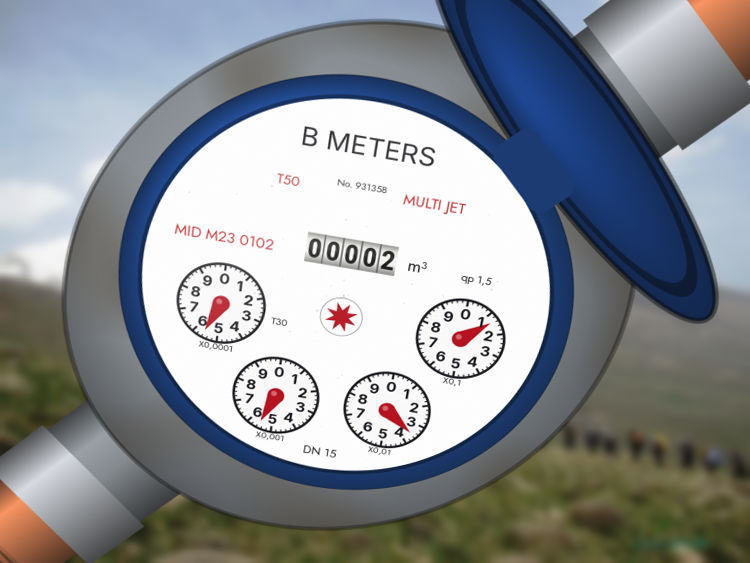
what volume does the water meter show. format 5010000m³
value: 2.1355m³
